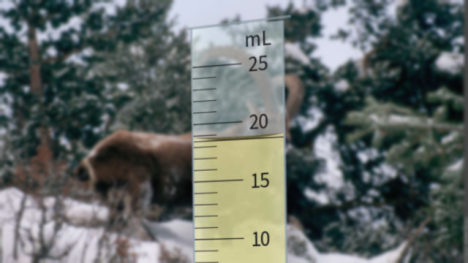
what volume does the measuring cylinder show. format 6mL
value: 18.5mL
